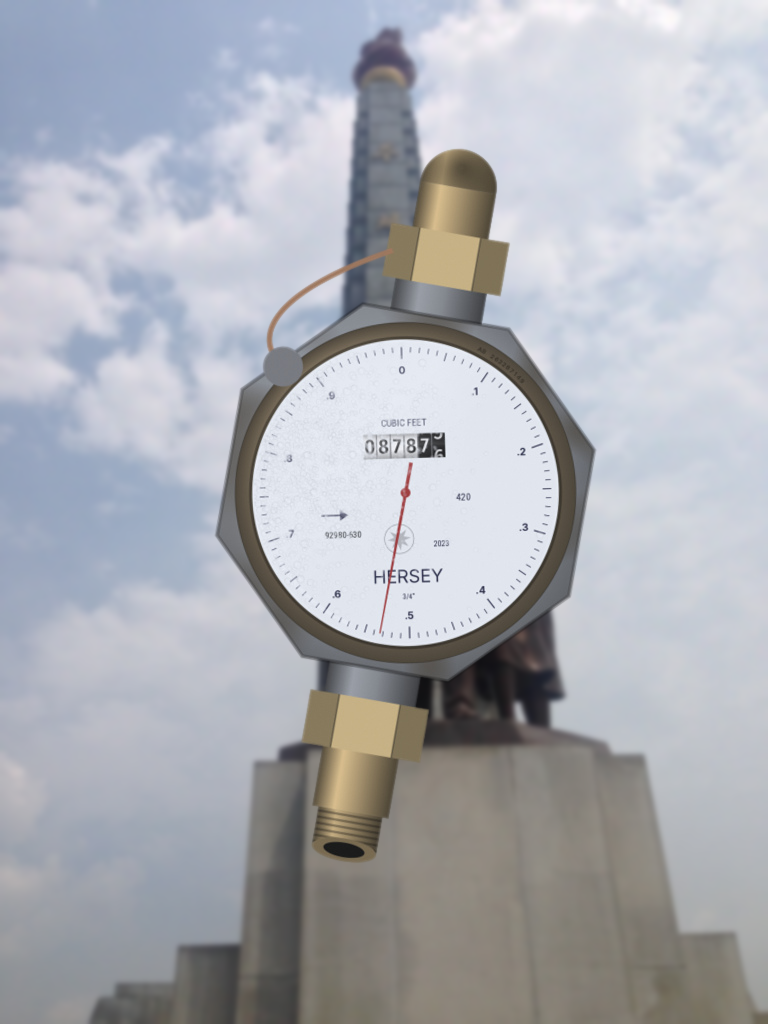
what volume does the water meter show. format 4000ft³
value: 87875.53ft³
